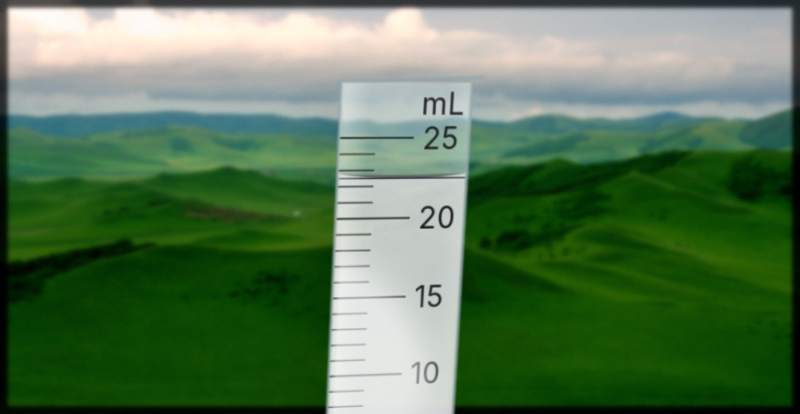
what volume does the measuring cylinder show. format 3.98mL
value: 22.5mL
